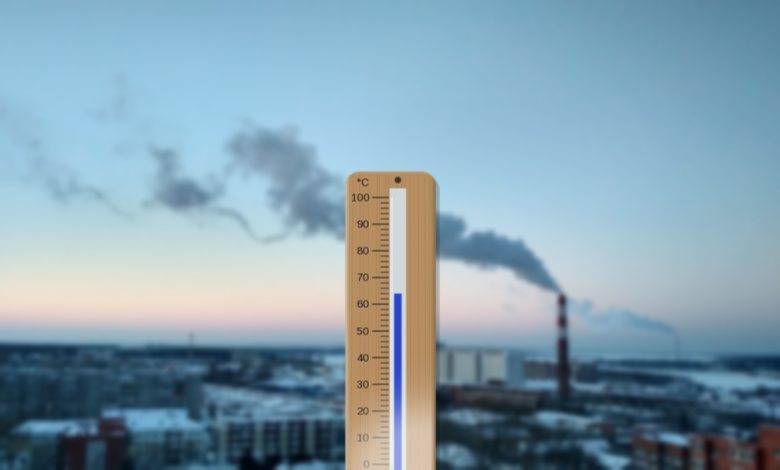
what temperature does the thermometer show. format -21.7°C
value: 64°C
